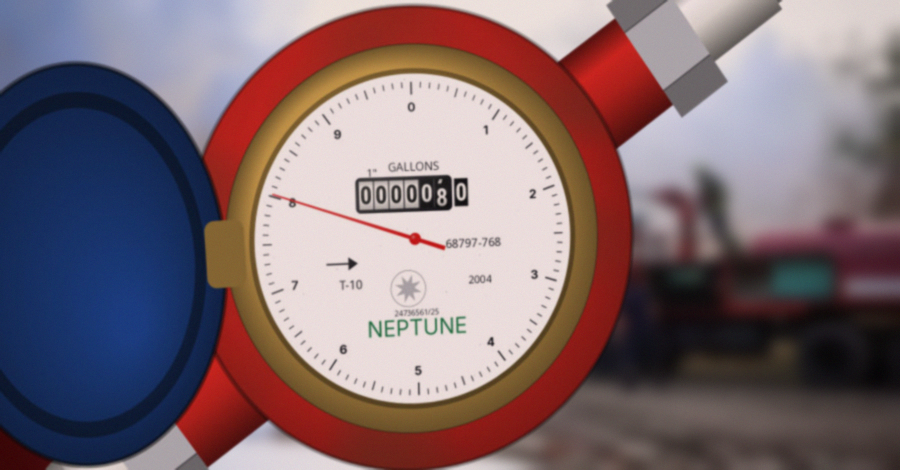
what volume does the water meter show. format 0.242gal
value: 78.0gal
